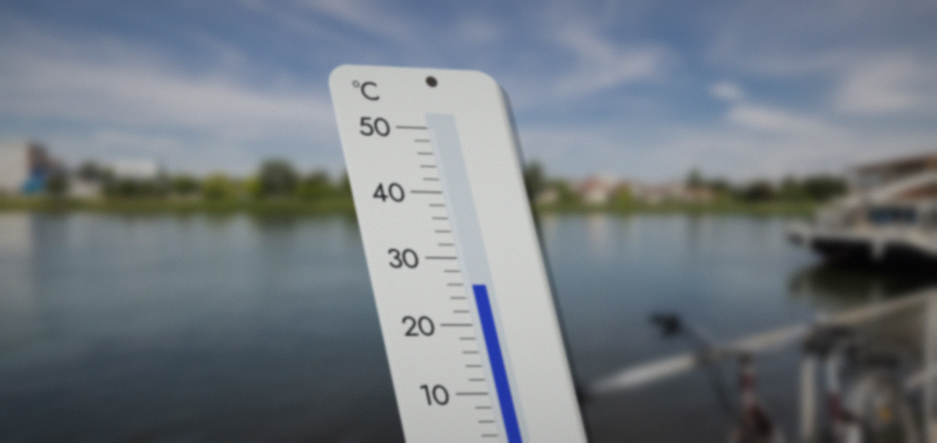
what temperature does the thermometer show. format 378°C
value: 26°C
